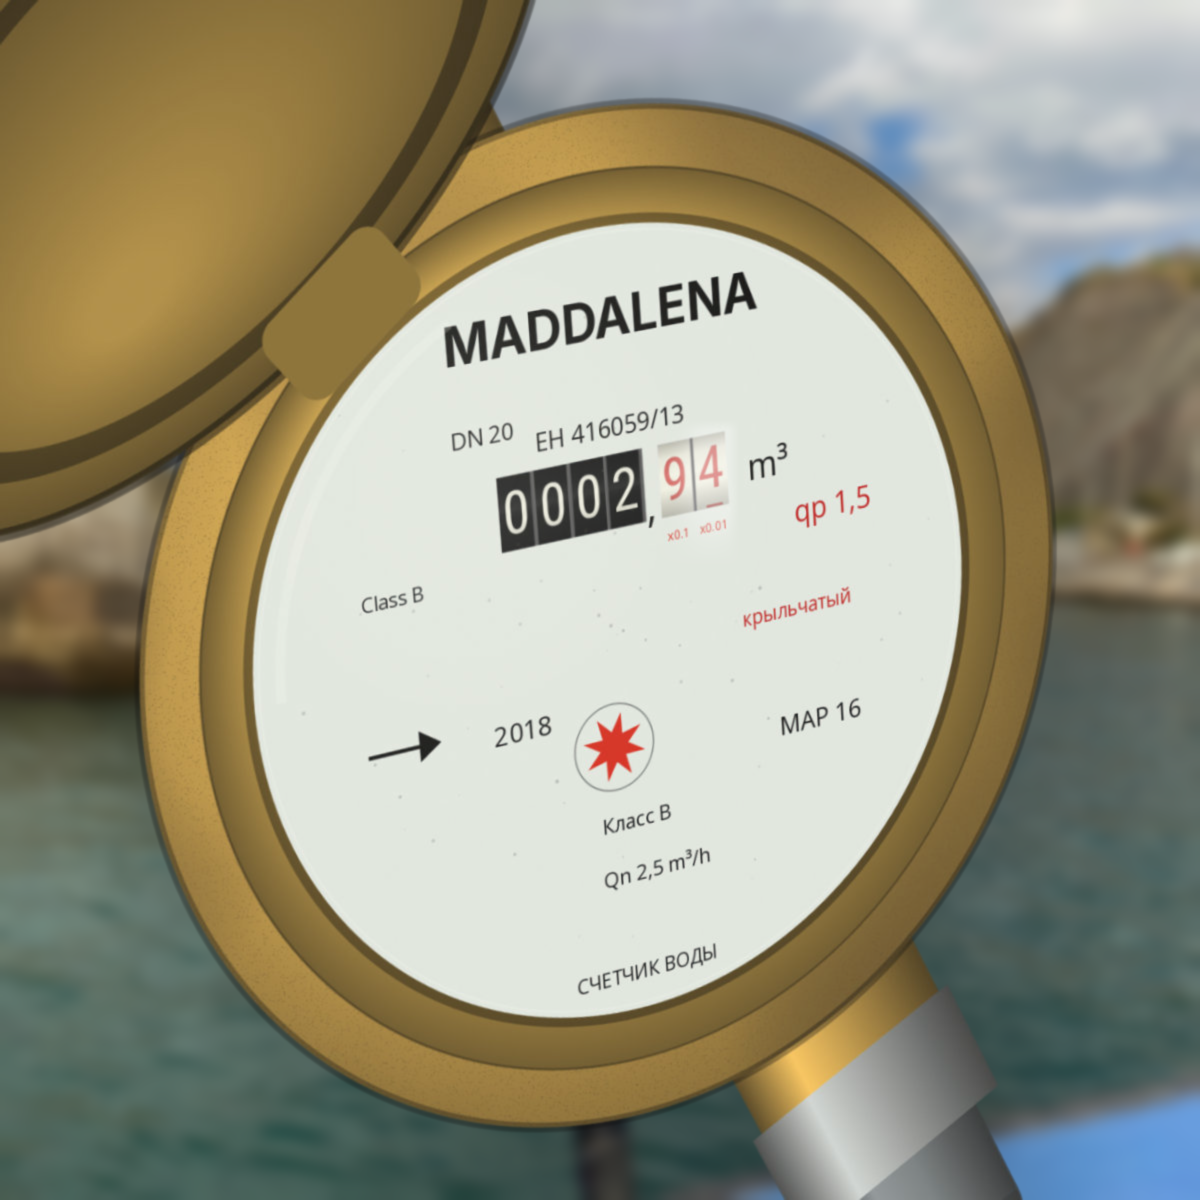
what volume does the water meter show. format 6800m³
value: 2.94m³
